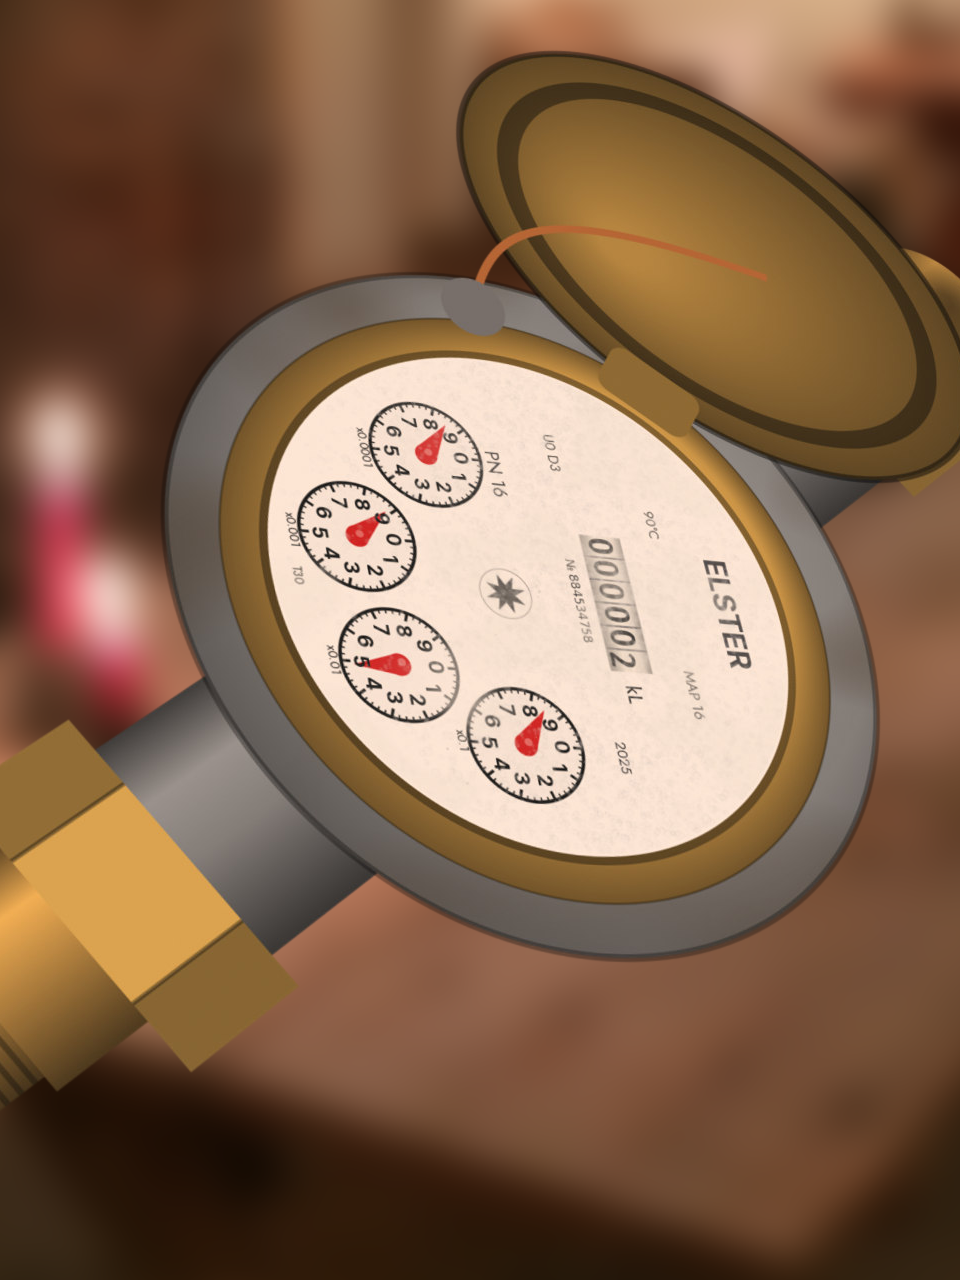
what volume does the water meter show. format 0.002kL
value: 1.8488kL
